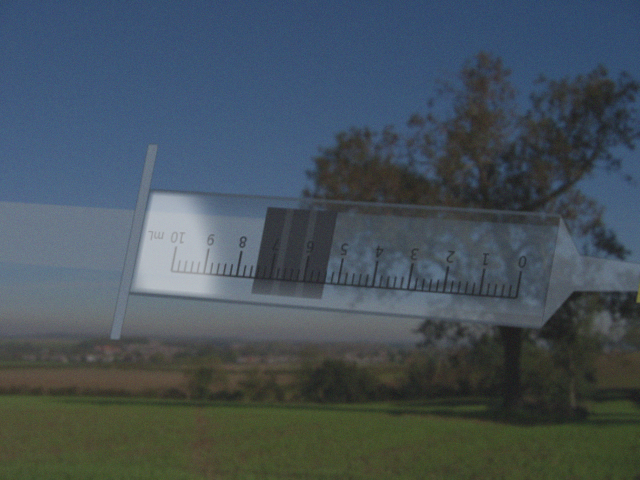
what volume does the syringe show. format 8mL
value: 5.4mL
